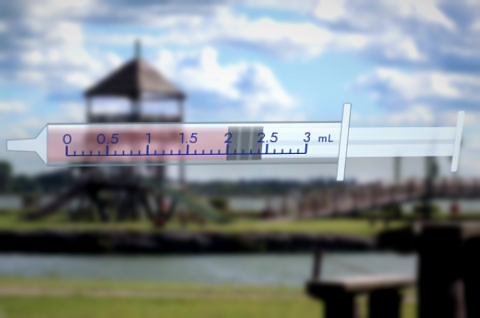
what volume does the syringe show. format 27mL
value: 2mL
